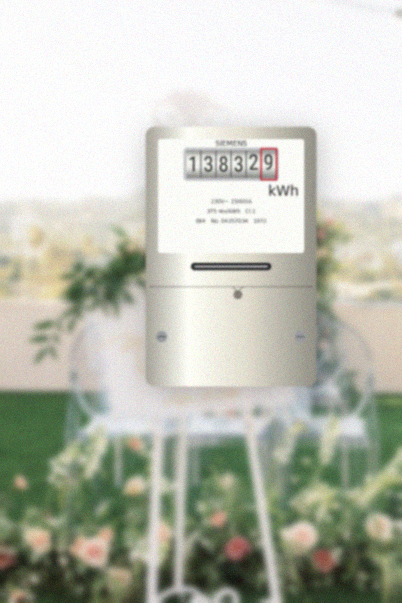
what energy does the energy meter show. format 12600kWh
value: 13832.9kWh
